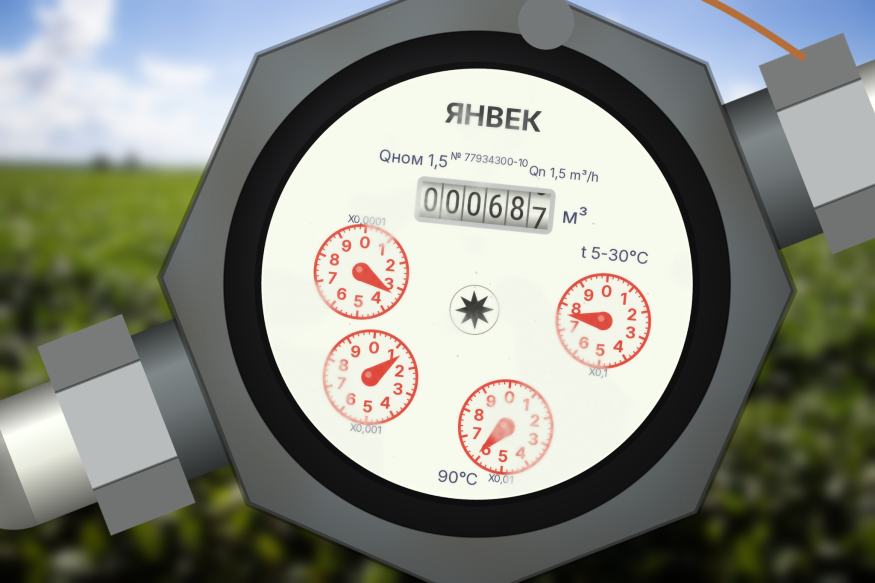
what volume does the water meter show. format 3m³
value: 686.7613m³
